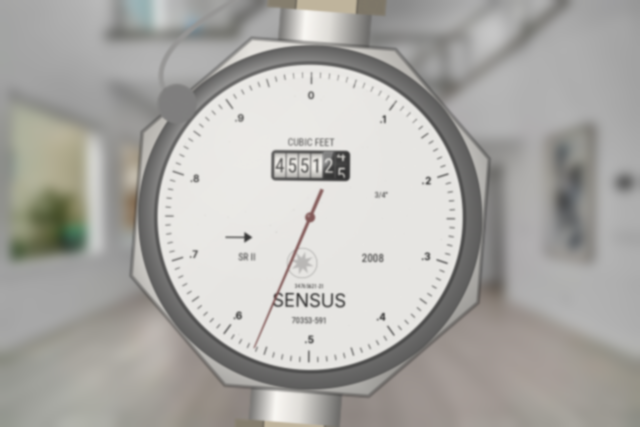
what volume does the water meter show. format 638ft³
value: 455124.56ft³
